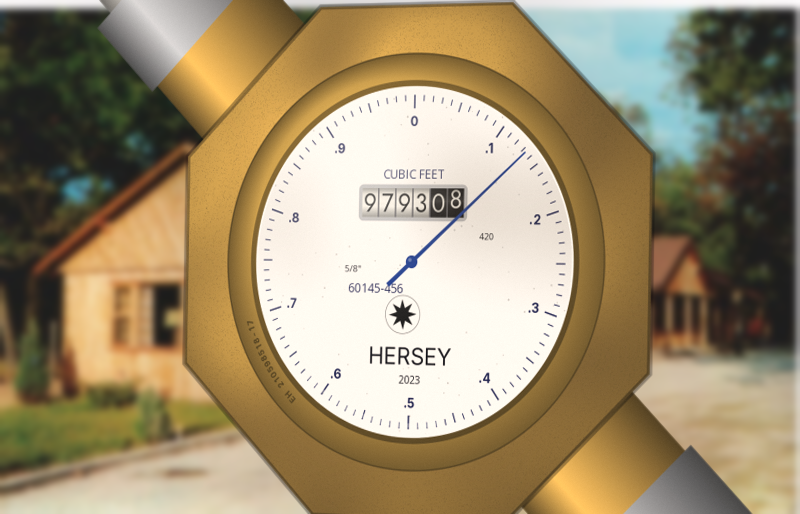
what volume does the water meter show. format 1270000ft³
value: 979308.13ft³
